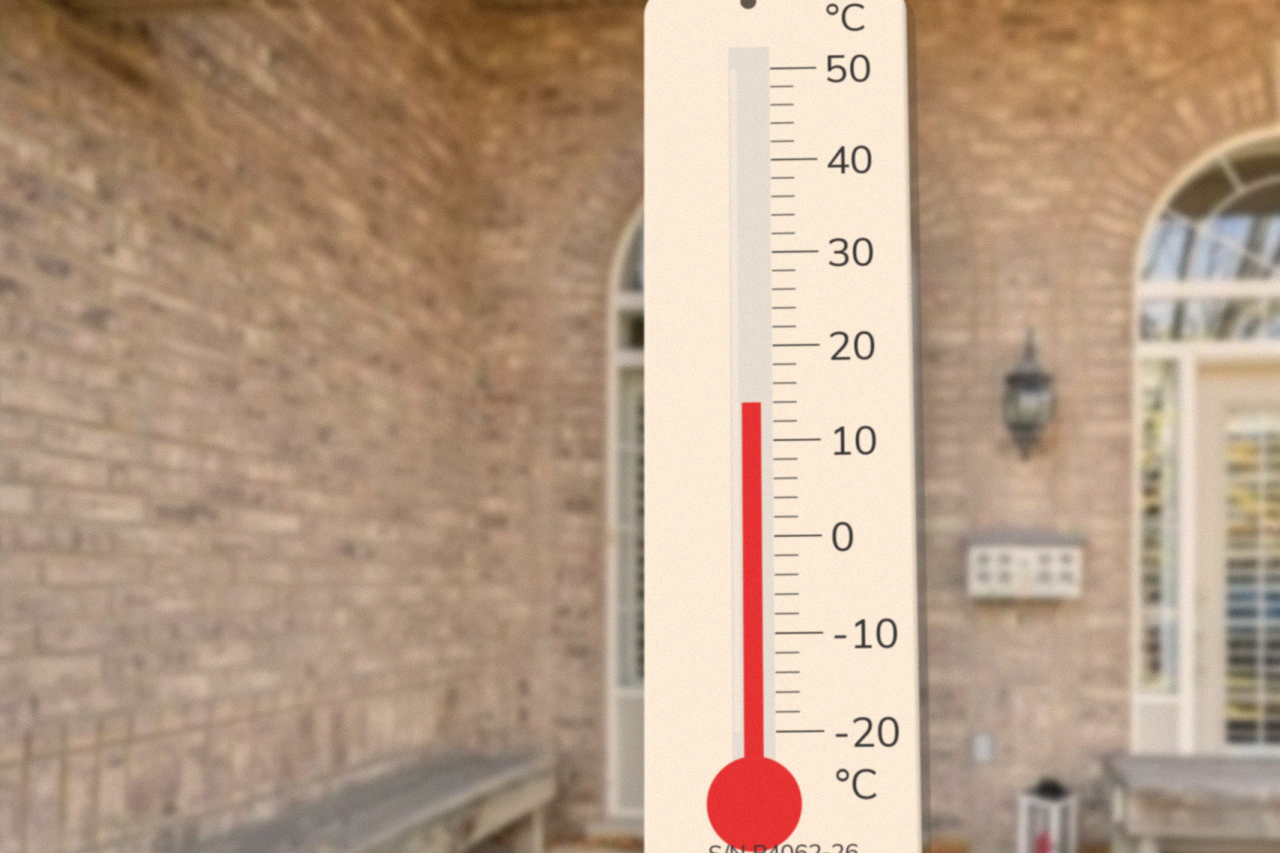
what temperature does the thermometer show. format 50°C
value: 14°C
